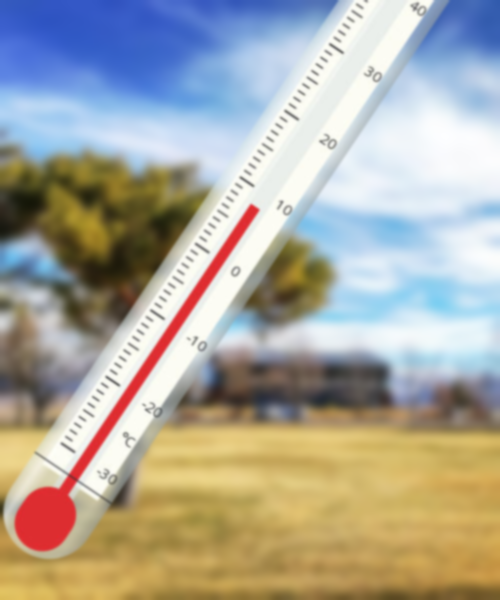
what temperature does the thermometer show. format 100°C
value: 8°C
